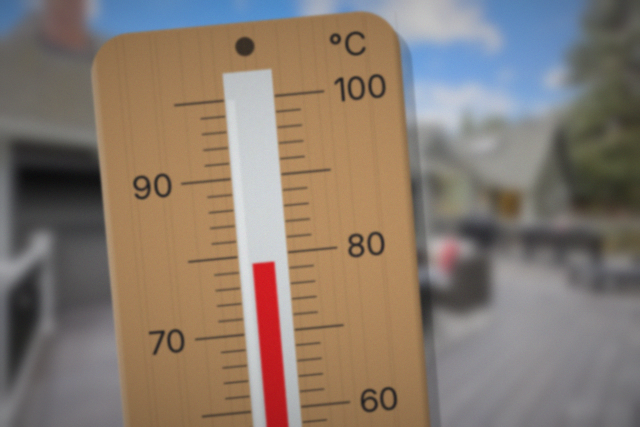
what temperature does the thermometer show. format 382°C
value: 79°C
